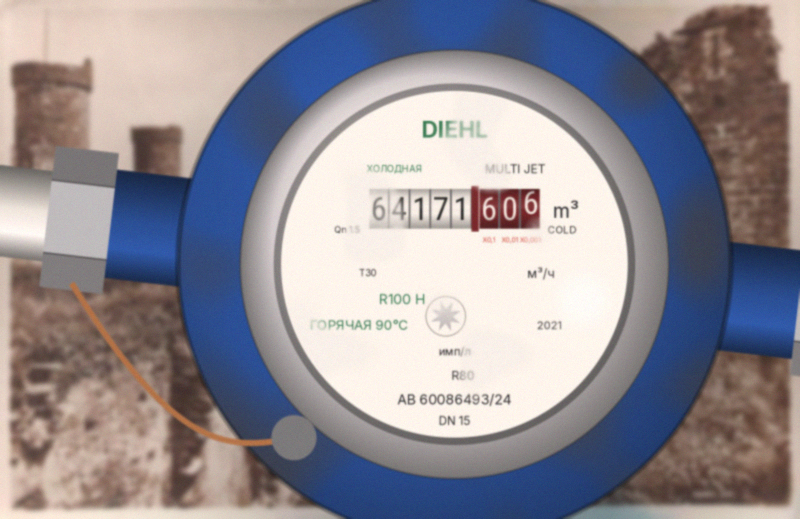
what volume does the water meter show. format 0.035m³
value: 64171.606m³
